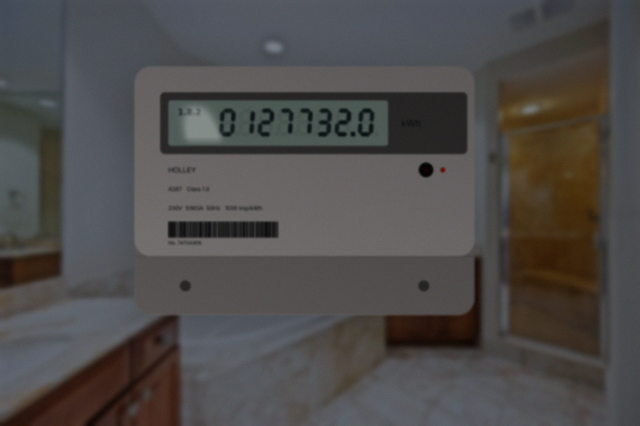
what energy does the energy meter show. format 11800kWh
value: 127732.0kWh
